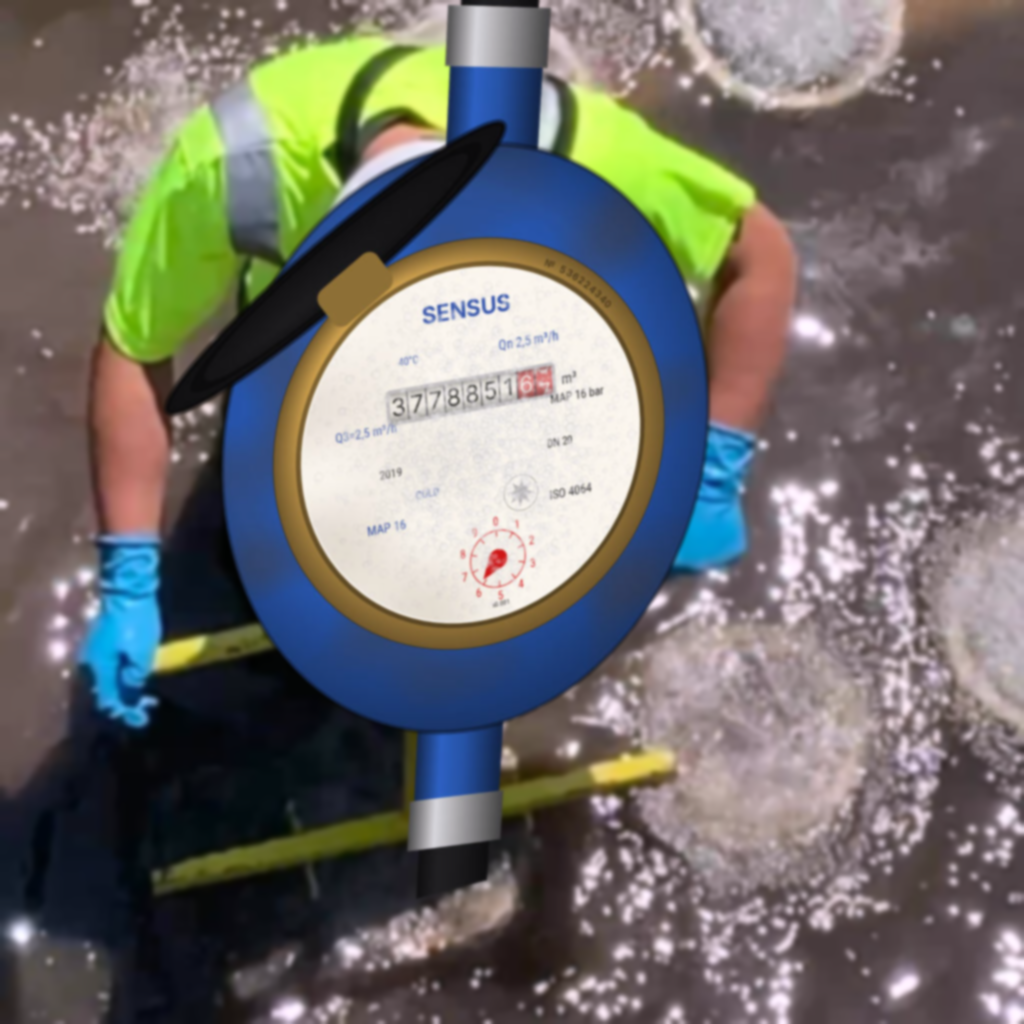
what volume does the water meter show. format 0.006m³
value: 3778851.666m³
